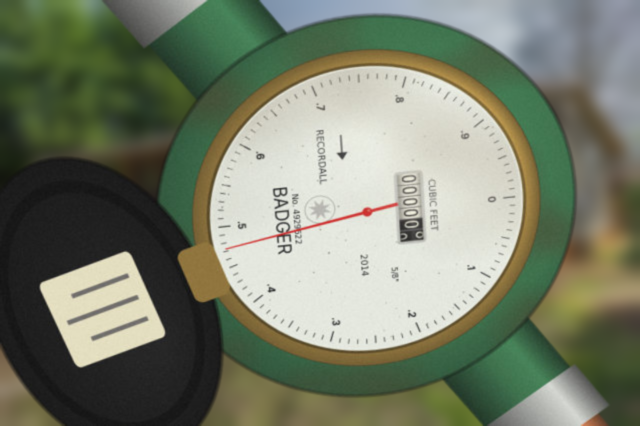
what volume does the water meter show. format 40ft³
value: 8.47ft³
